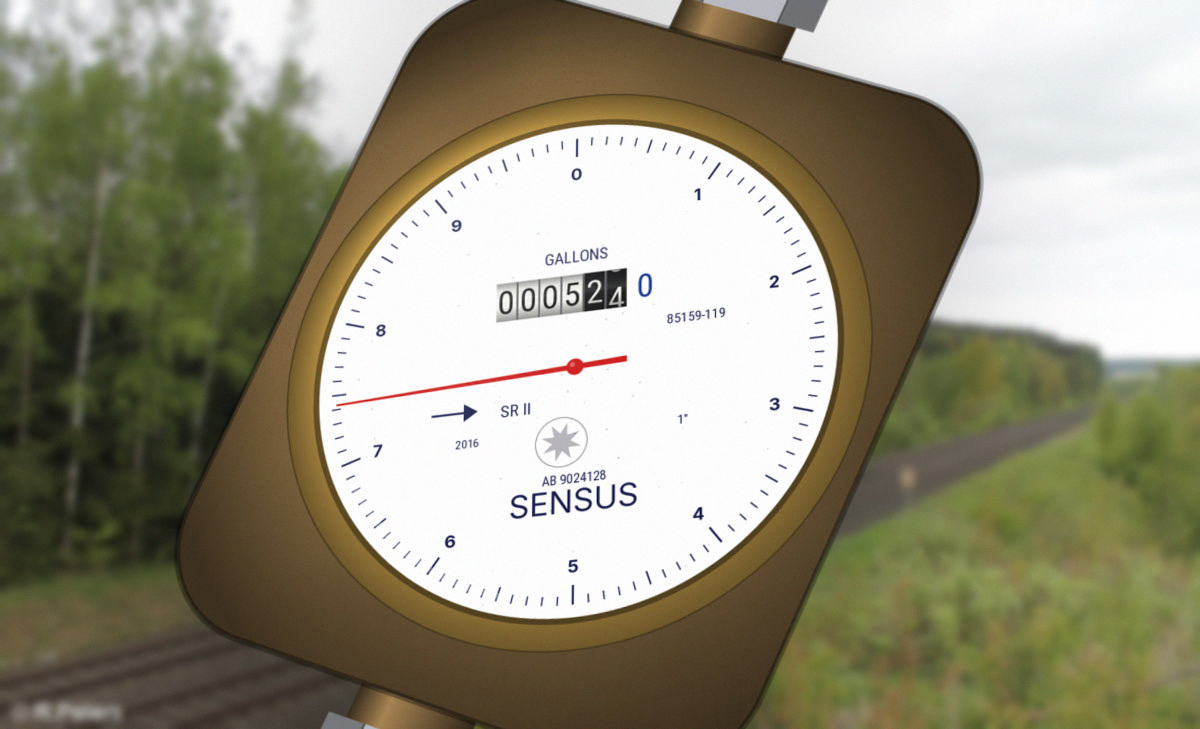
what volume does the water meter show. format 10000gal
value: 5237.4gal
